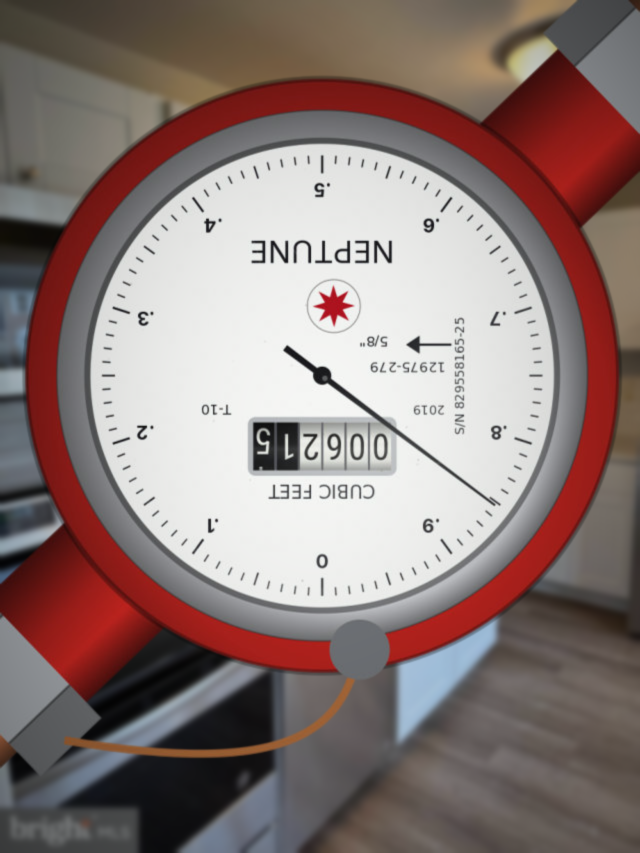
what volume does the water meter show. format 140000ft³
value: 6214.85ft³
